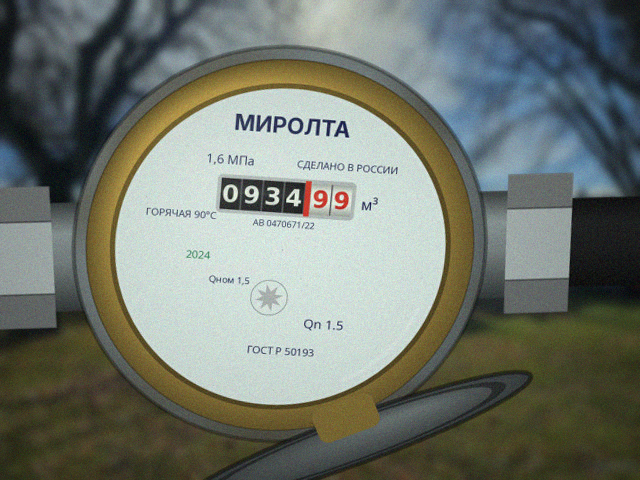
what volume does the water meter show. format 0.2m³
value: 934.99m³
